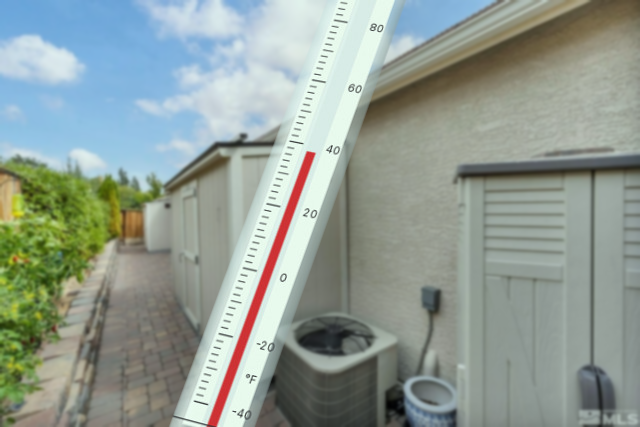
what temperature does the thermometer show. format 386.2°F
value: 38°F
